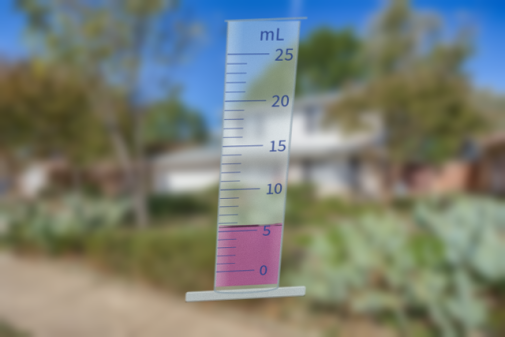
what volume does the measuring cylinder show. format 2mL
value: 5.5mL
